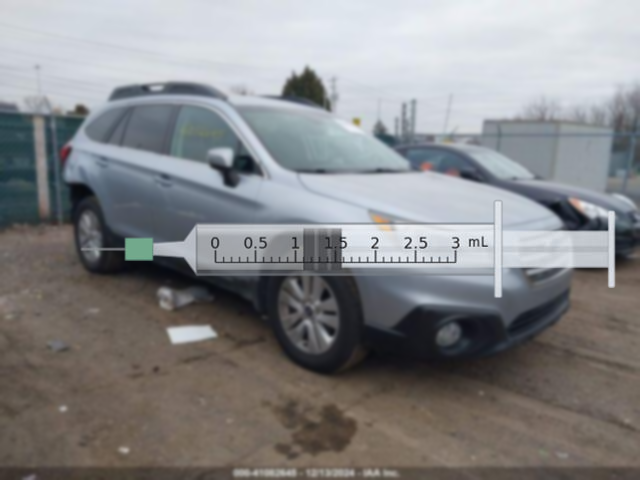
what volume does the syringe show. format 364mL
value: 1.1mL
